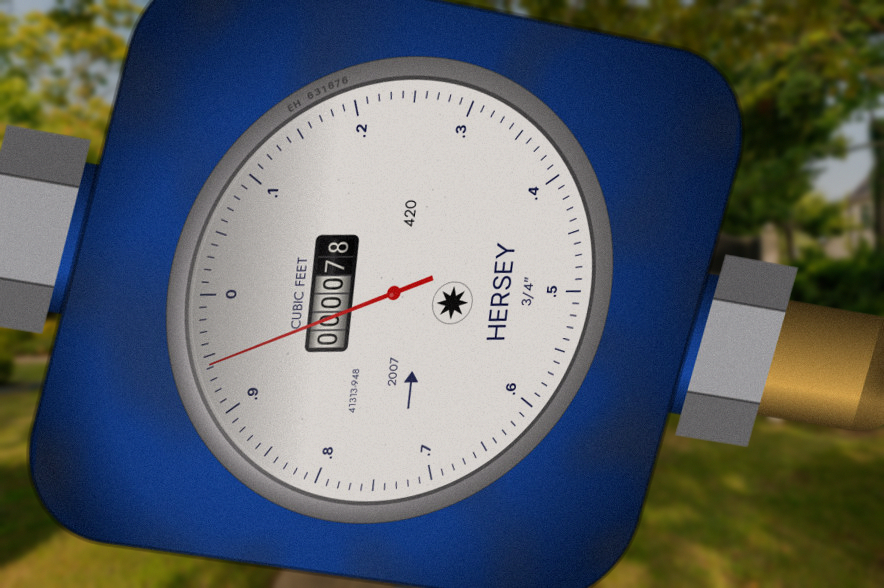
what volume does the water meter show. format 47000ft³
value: 77.94ft³
